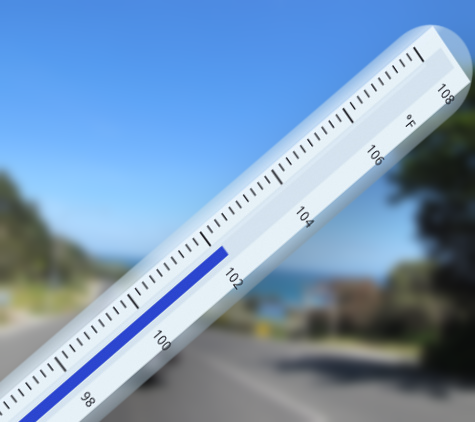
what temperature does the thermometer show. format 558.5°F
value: 102.2°F
